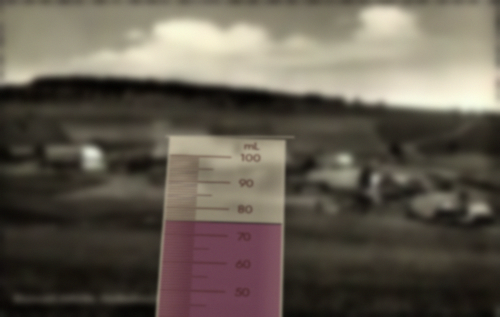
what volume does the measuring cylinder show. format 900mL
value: 75mL
